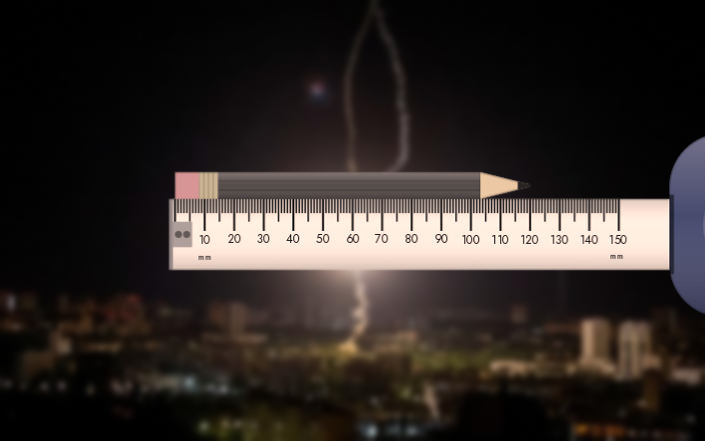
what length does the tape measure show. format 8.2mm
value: 120mm
